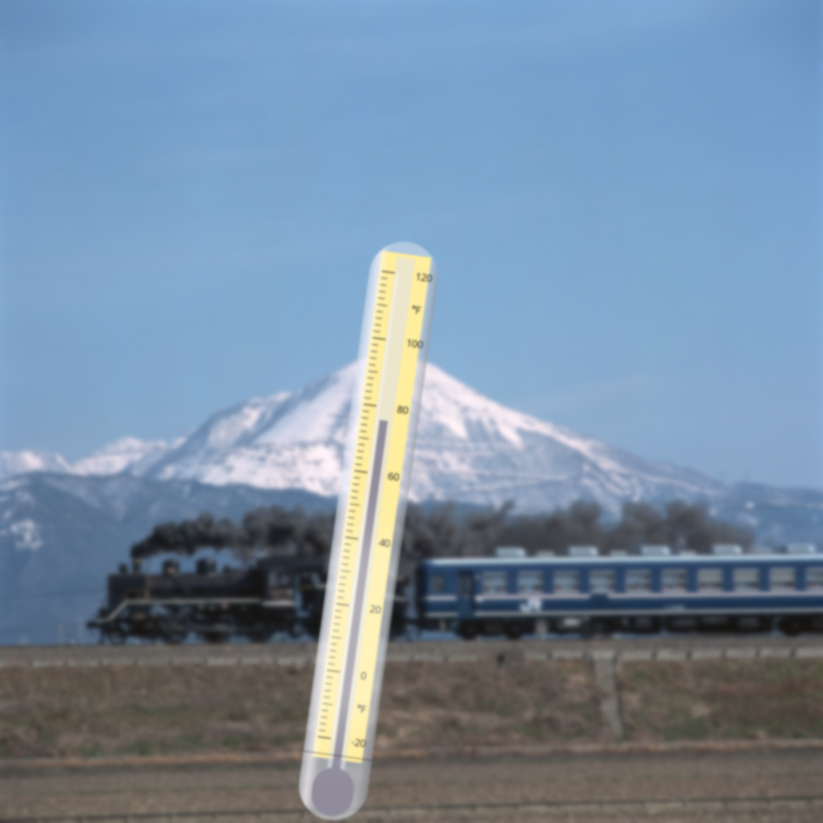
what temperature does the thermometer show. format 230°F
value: 76°F
